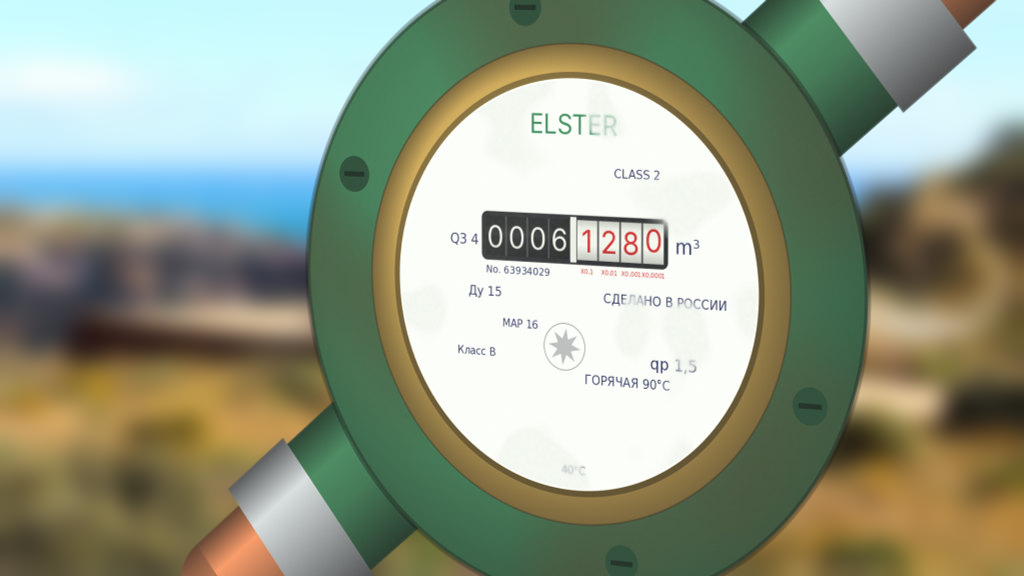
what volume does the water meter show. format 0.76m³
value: 6.1280m³
